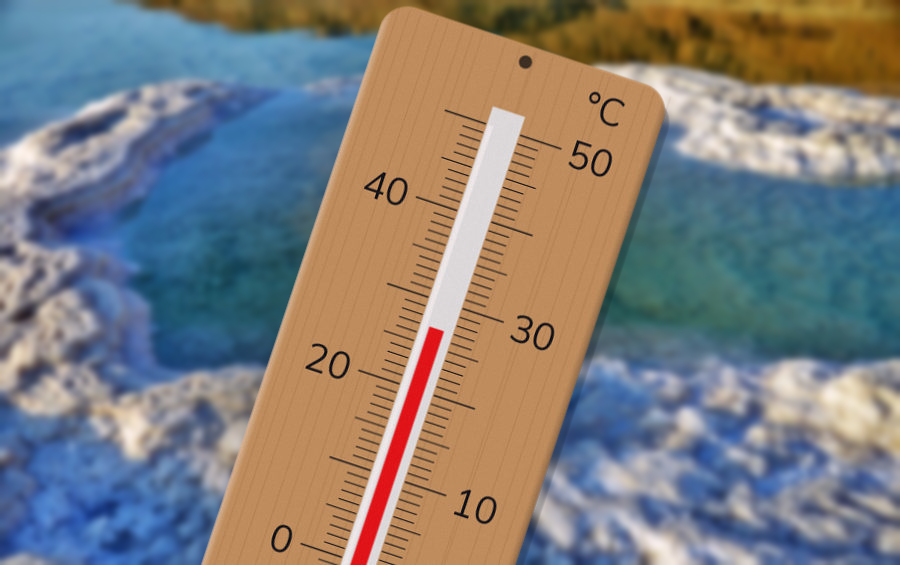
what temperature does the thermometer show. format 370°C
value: 27°C
